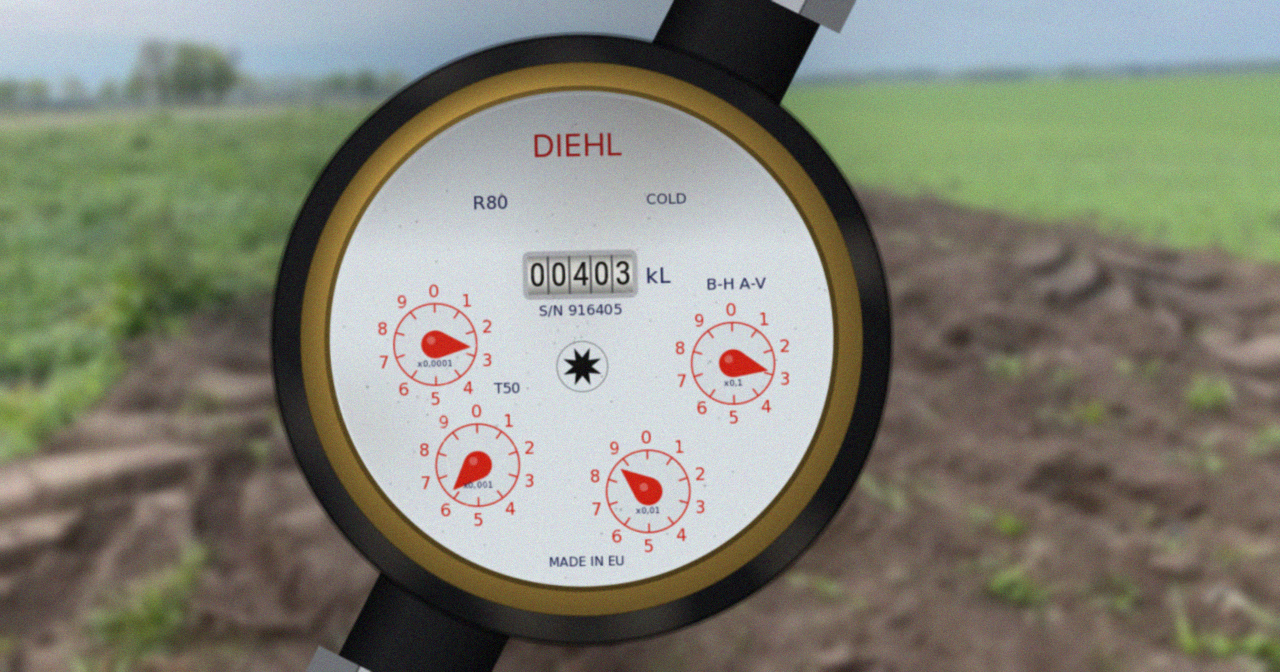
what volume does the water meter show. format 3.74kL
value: 403.2862kL
